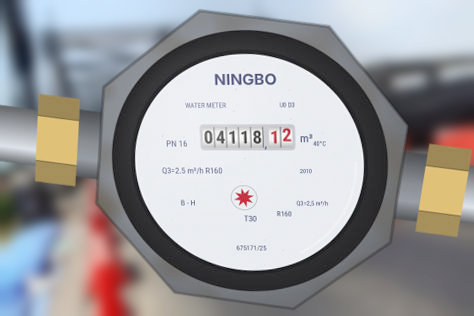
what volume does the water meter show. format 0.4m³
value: 4118.12m³
